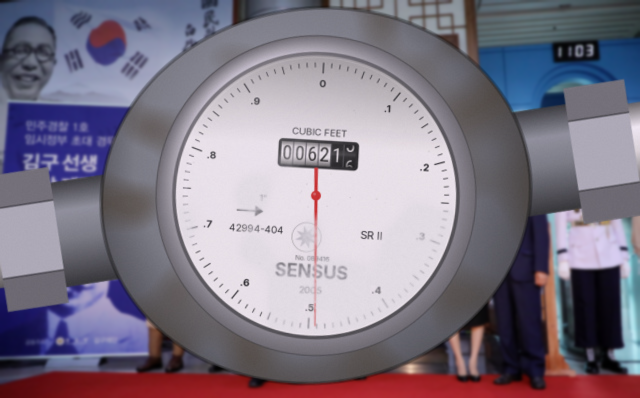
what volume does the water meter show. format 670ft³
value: 6215.49ft³
